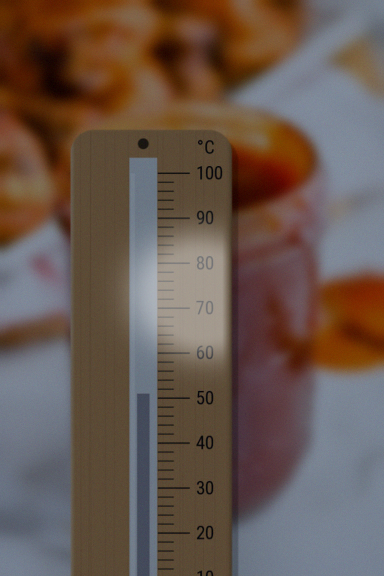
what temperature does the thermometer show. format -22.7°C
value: 51°C
